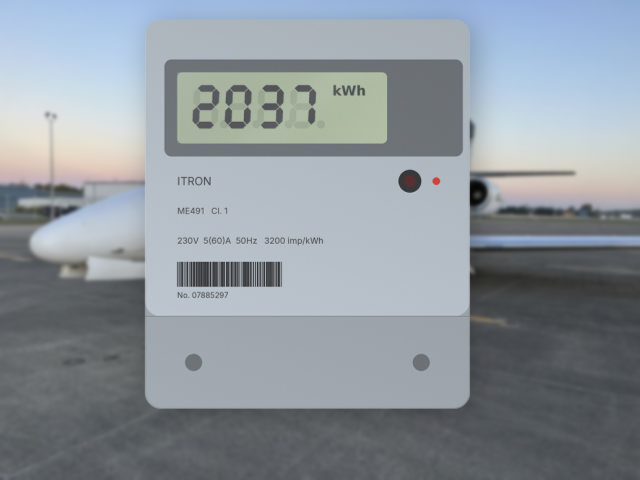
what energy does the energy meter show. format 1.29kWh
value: 2037kWh
